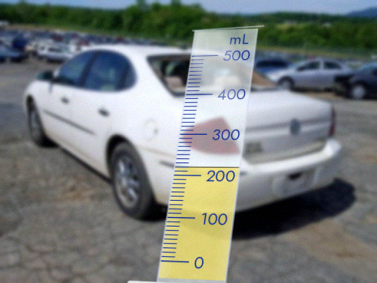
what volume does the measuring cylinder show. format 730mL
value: 220mL
